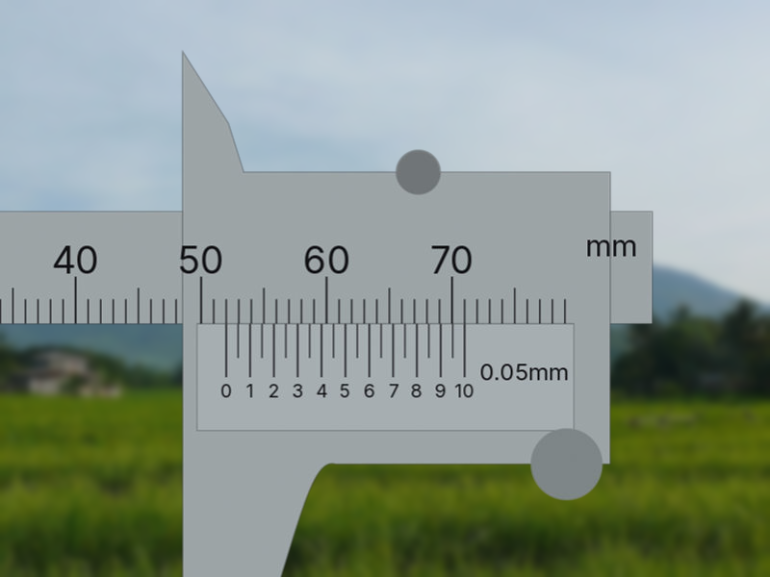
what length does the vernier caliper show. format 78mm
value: 52.0mm
